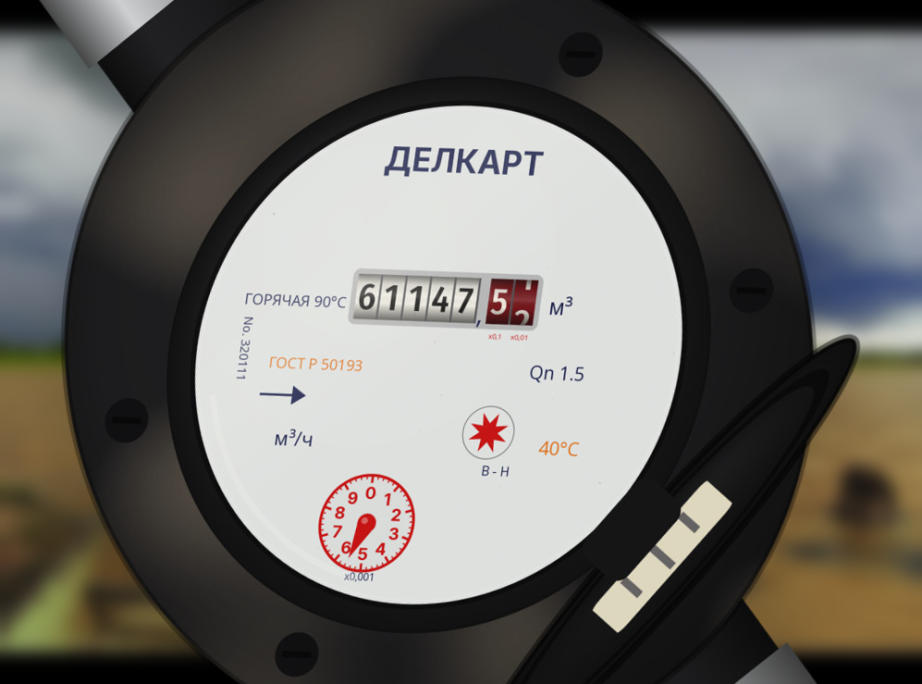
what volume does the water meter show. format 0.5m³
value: 61147.515m³
